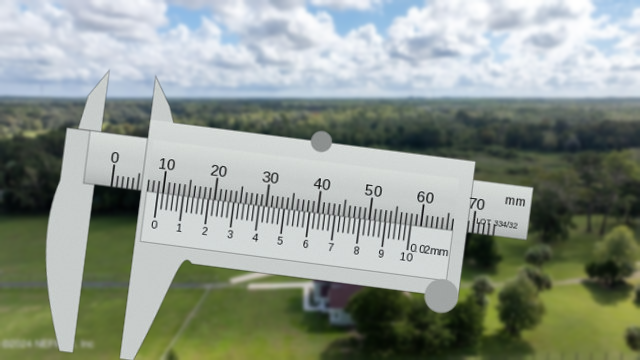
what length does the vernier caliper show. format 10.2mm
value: 9.0mm
